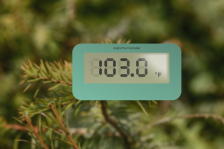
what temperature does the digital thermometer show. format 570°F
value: 103.0°F
